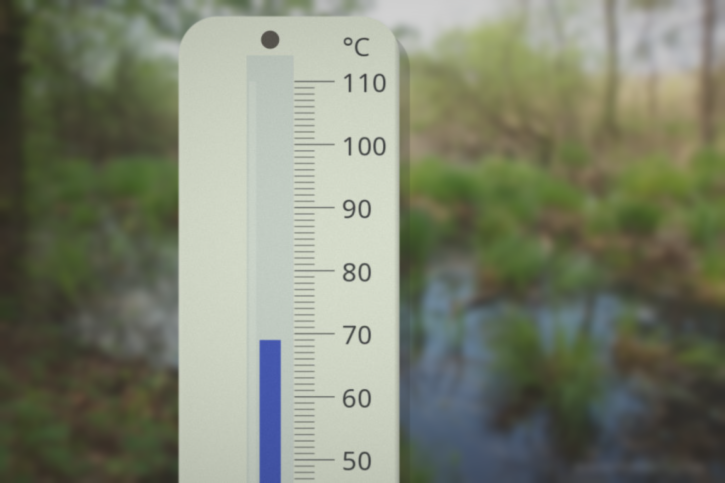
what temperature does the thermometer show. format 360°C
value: 69°C
